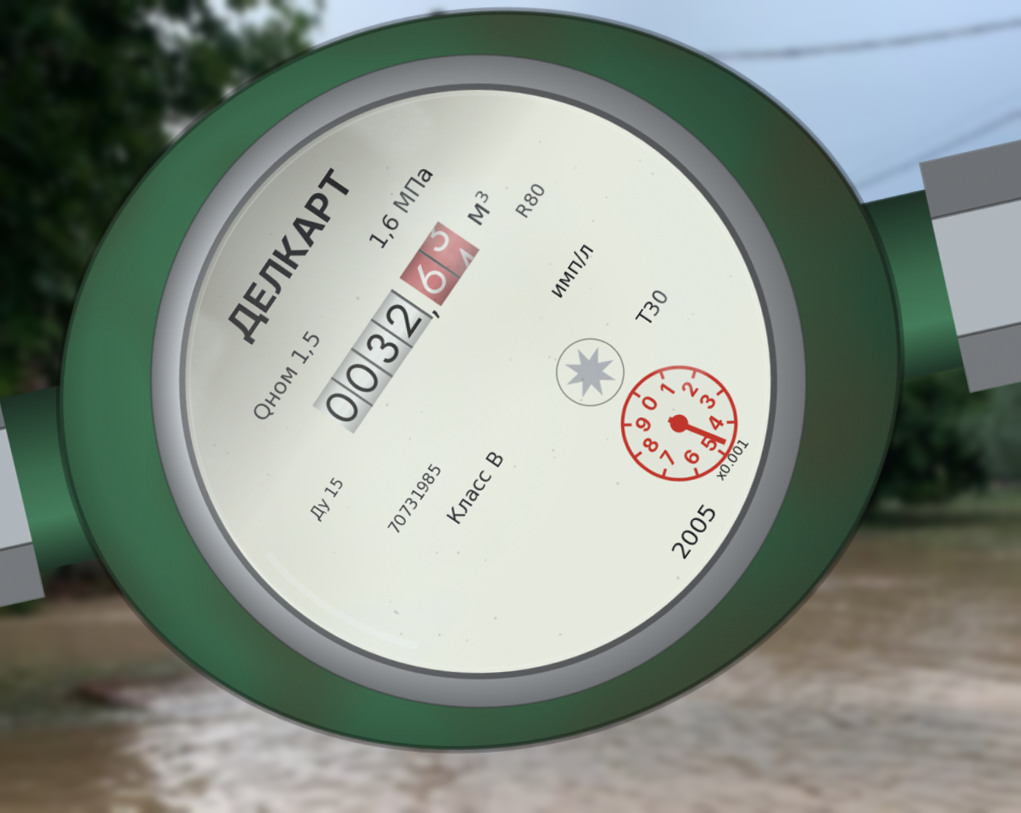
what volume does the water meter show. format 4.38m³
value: 32.634m³
